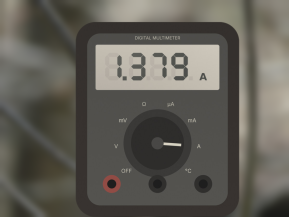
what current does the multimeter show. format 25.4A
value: 1.379A
